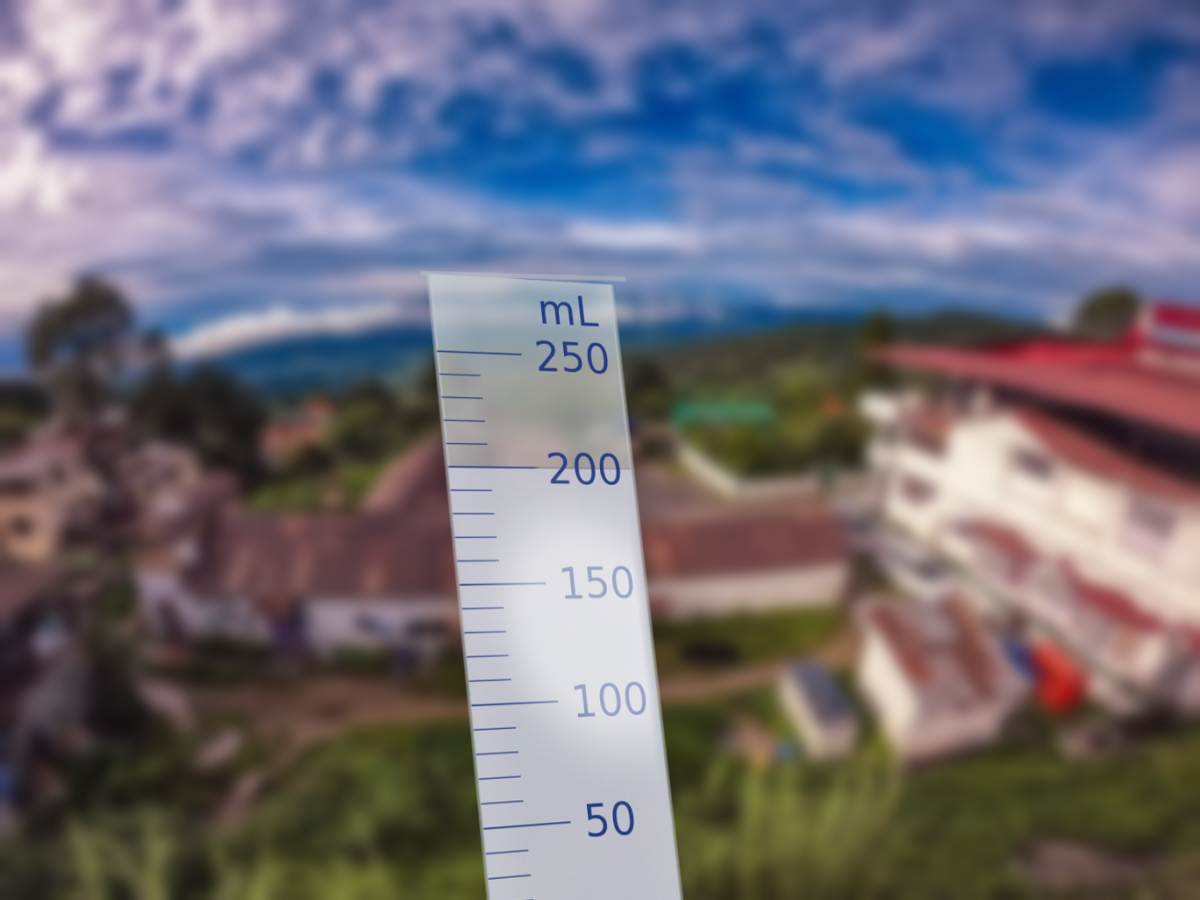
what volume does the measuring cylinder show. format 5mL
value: 200mL
